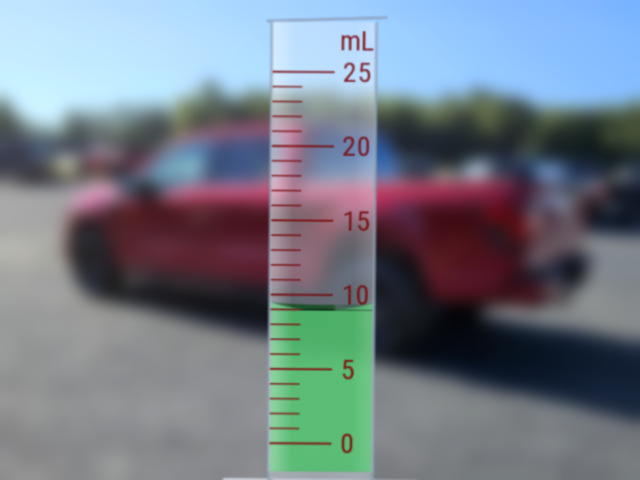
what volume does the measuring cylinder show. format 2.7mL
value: 9mL
